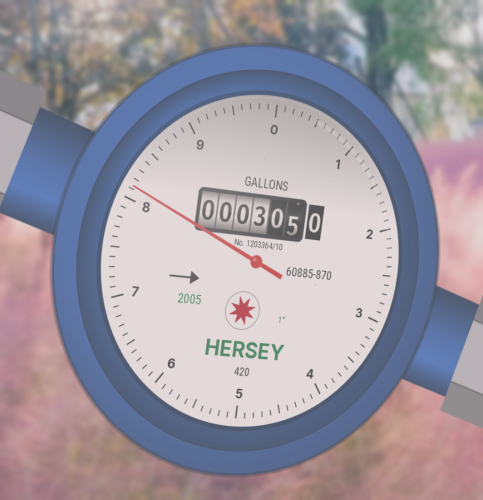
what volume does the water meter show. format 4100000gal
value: 3048.1gal
